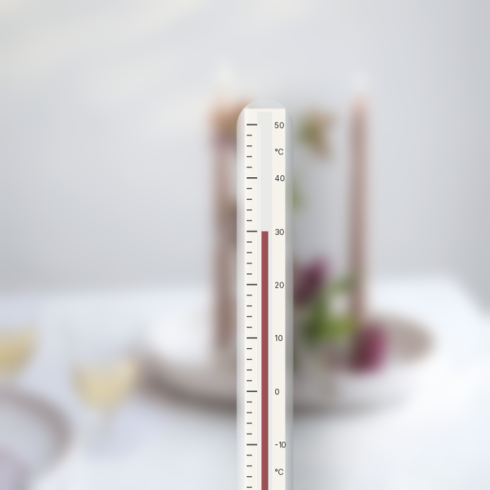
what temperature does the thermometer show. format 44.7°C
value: 30°C
